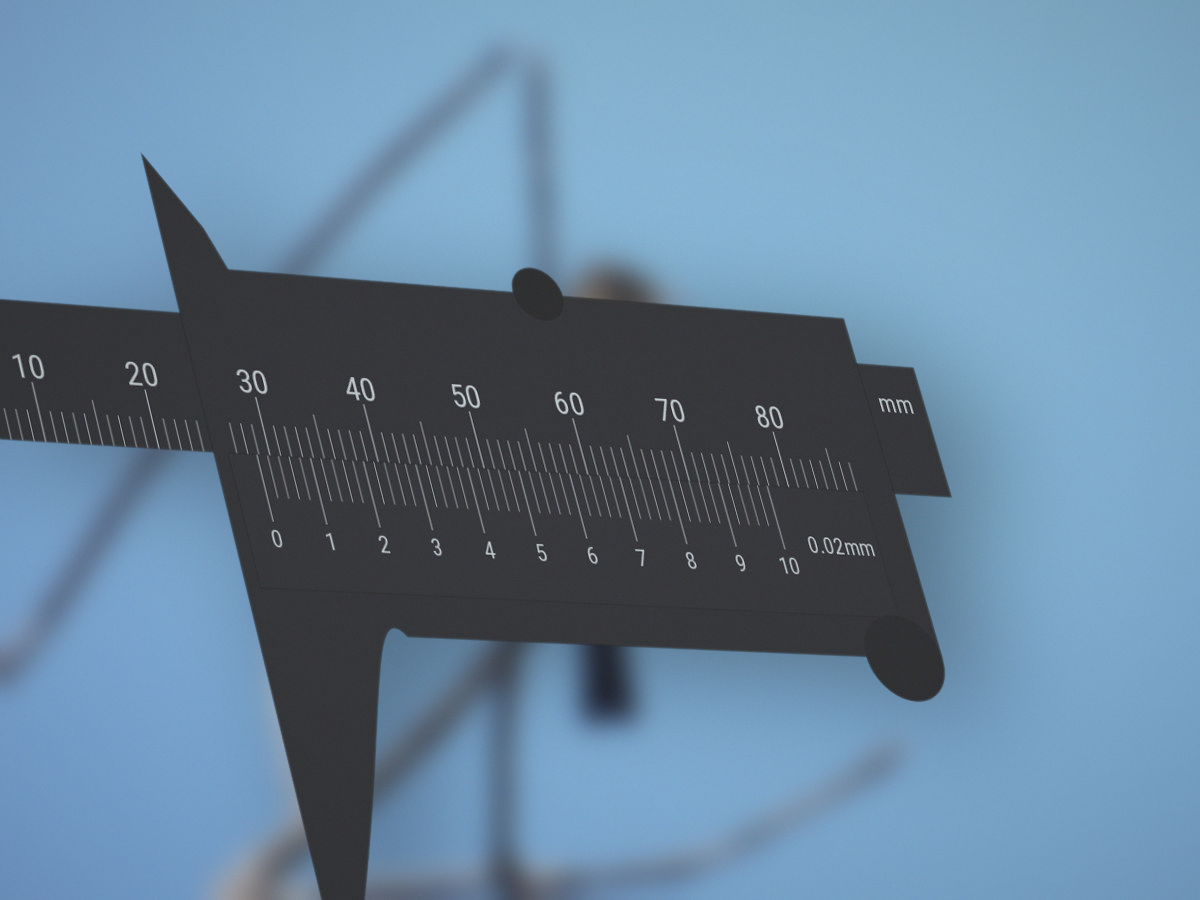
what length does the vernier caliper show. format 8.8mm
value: 28.8mm
